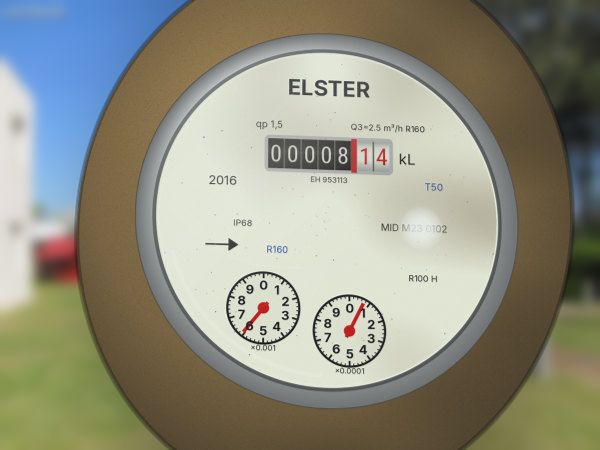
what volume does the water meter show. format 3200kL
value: 8.1460kL
